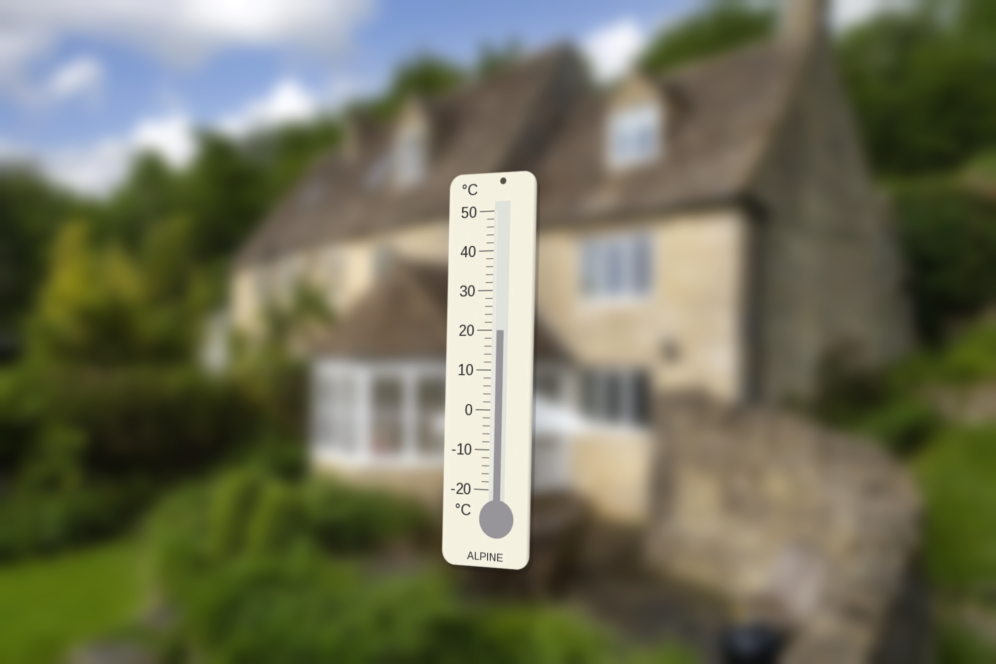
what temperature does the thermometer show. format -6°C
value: 20°C
